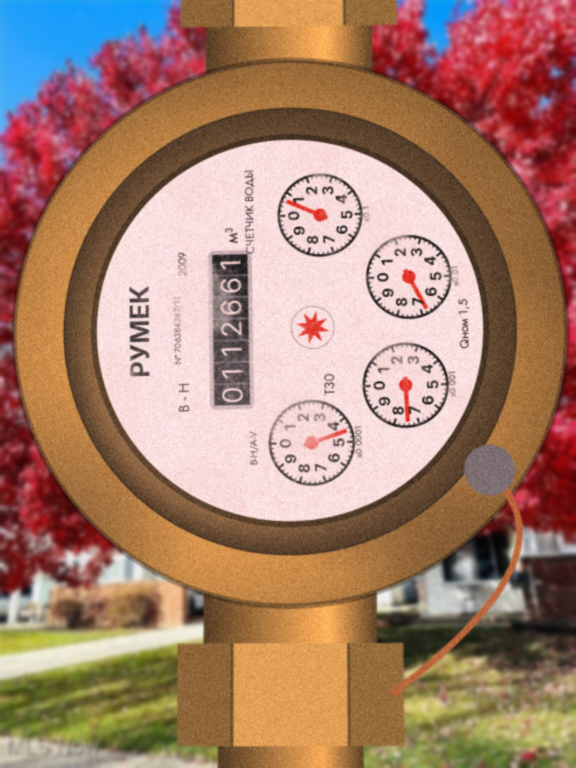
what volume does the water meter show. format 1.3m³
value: 112661.0674m³
